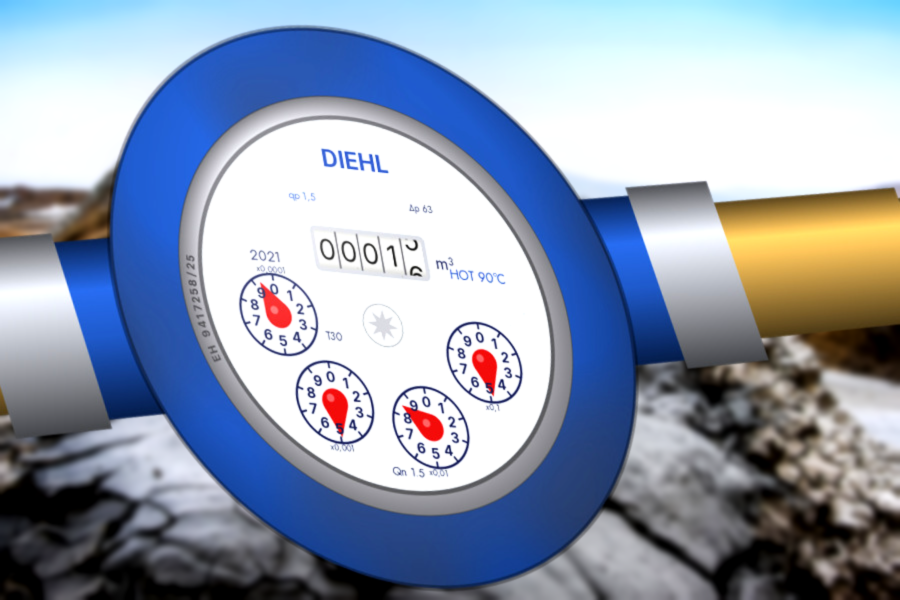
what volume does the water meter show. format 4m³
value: 15.4849m³
